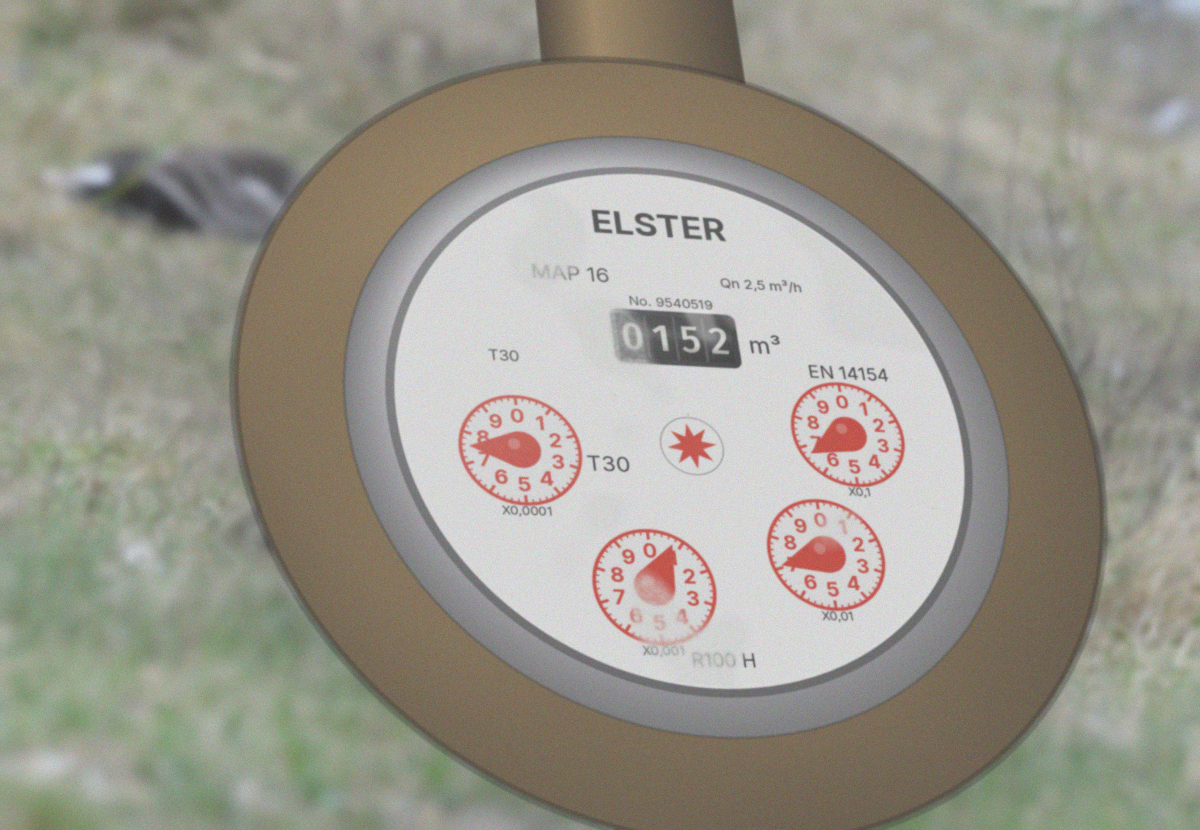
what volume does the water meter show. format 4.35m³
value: 152.6707m³
